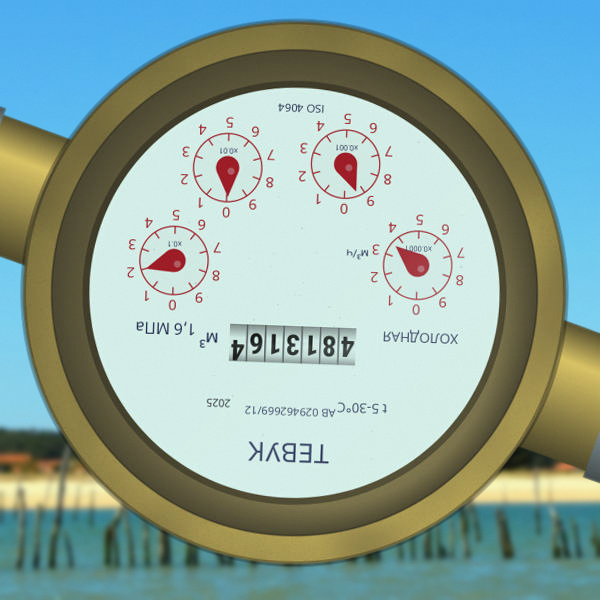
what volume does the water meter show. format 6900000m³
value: 4813164.1993m³
